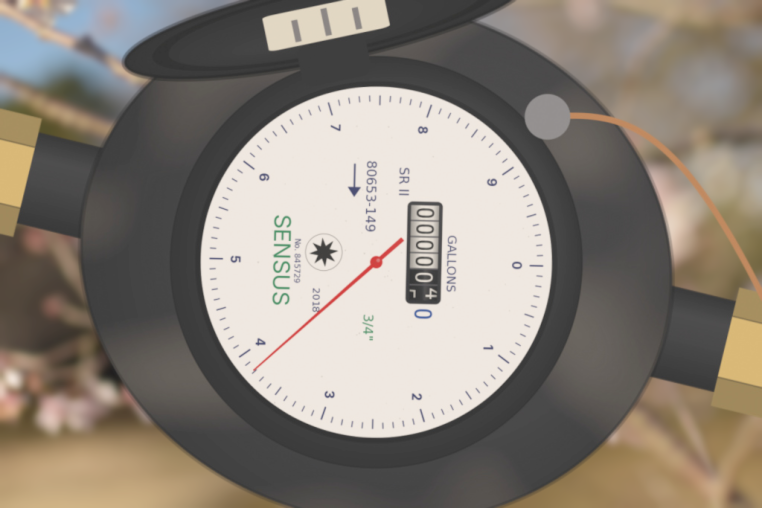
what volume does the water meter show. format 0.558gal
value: 43.8gal
